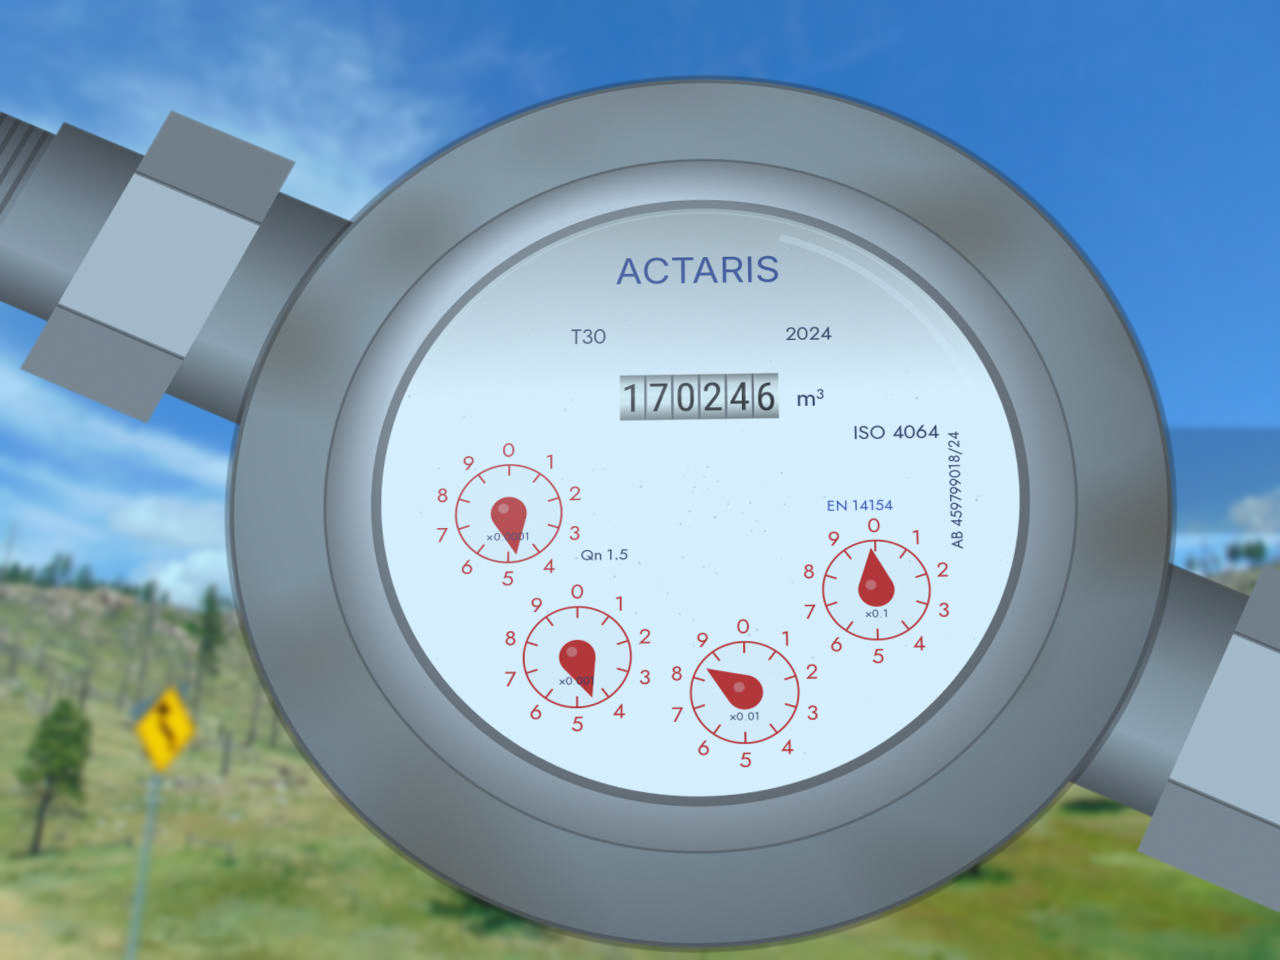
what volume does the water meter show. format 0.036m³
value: 170245.9844m³
